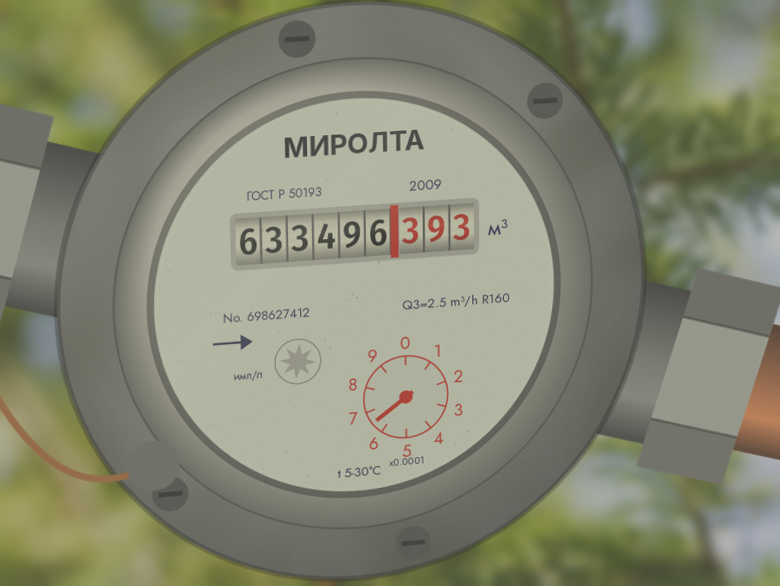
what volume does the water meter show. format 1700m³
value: 633496.3936m³
